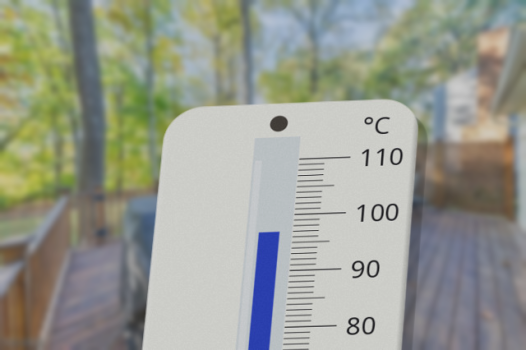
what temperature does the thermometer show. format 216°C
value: 97°C
